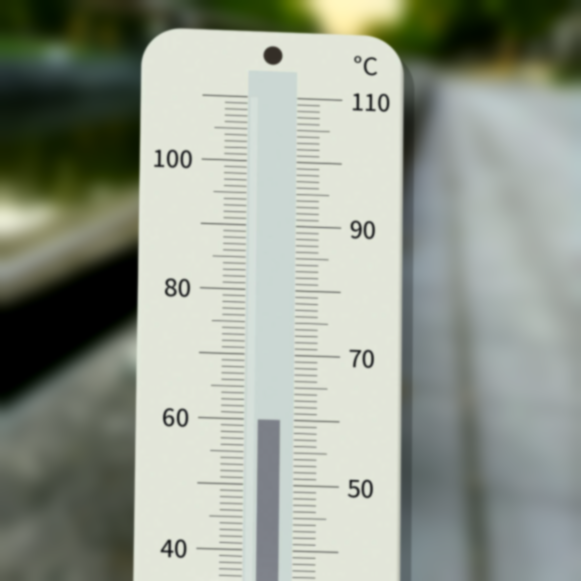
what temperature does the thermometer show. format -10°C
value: 60°C
